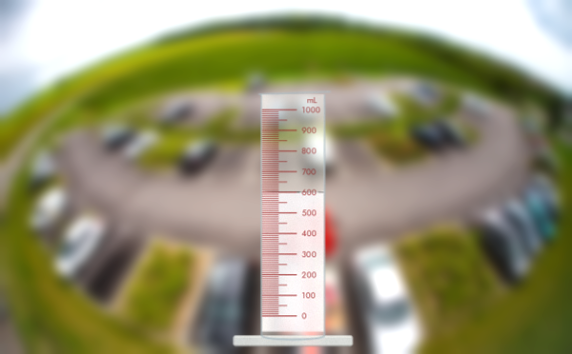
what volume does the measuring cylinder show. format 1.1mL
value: 600mL
